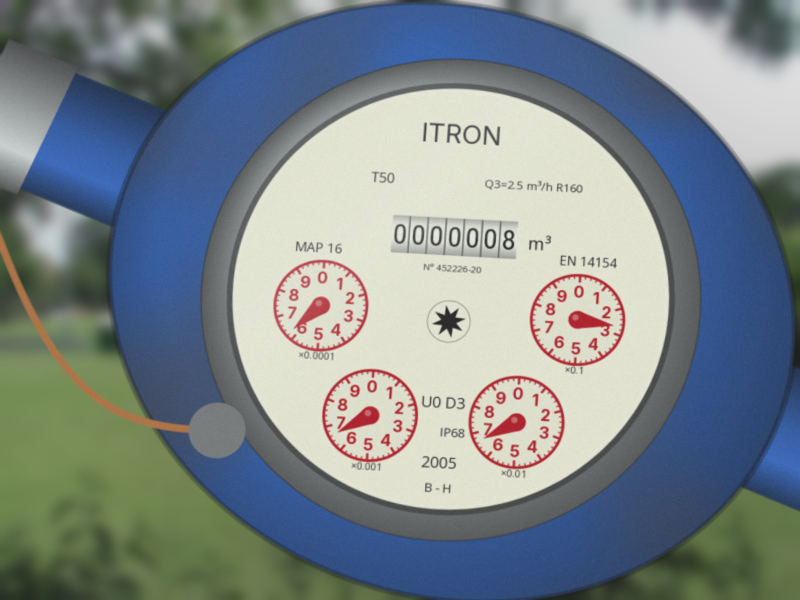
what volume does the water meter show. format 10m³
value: 8.2666m³
